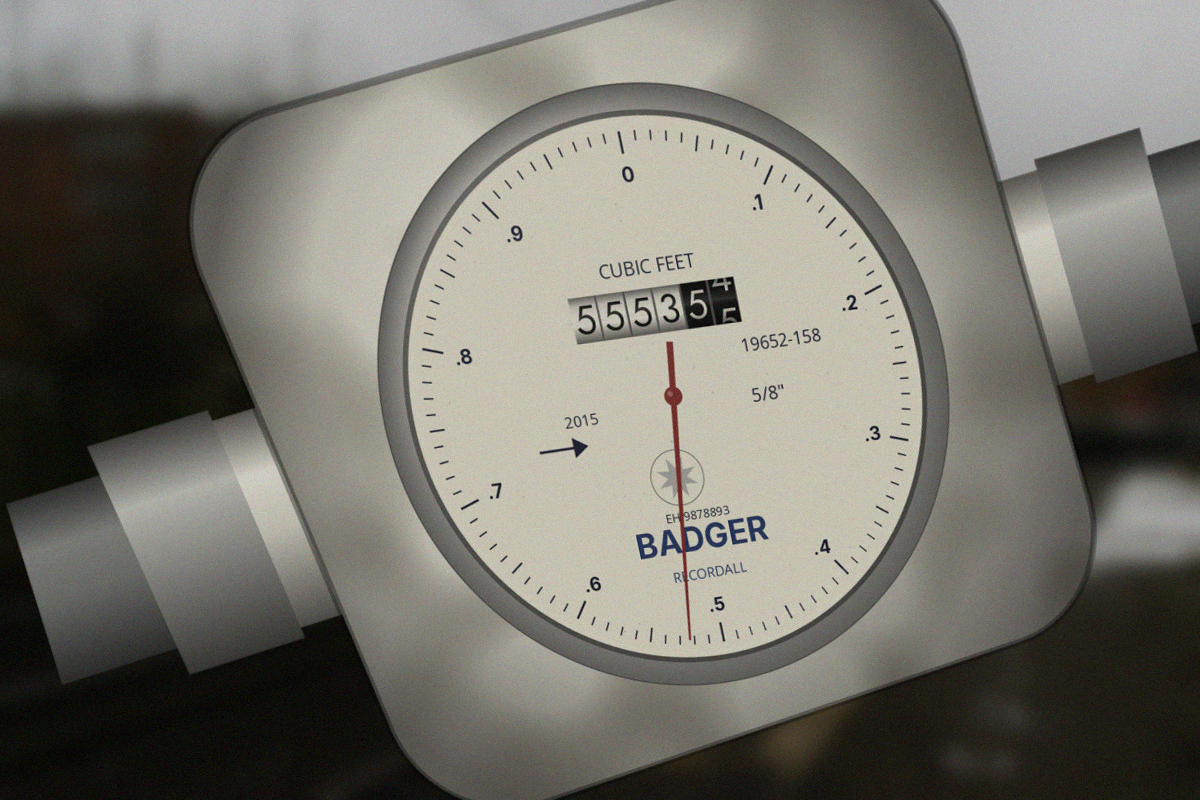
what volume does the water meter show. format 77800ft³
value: 555354.52ft³
